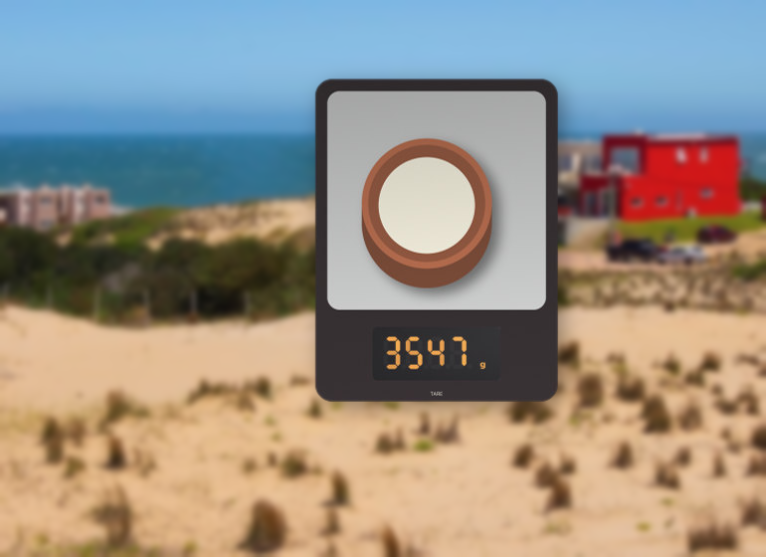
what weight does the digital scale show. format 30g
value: 3547g
